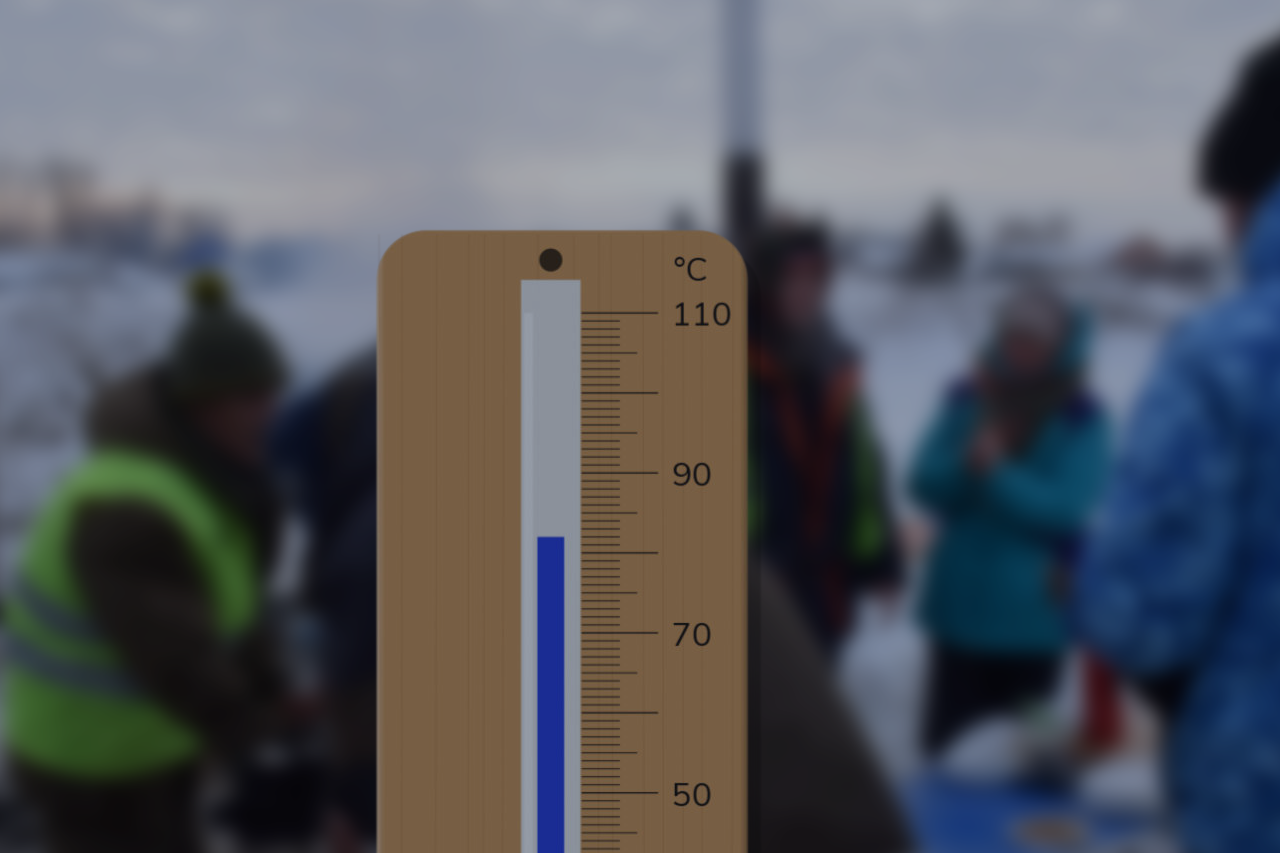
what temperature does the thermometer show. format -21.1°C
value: 82°C
